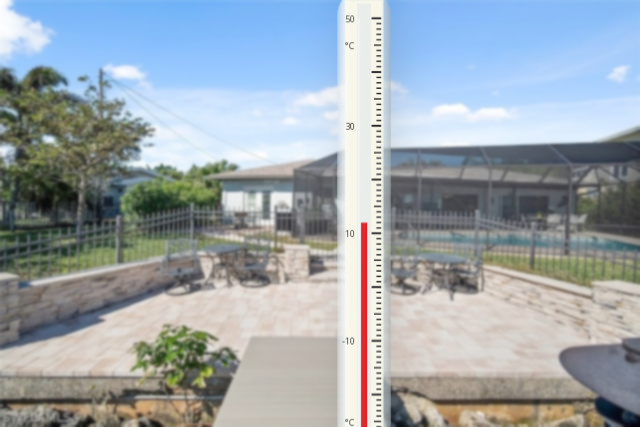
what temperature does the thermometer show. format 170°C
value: 12°C
